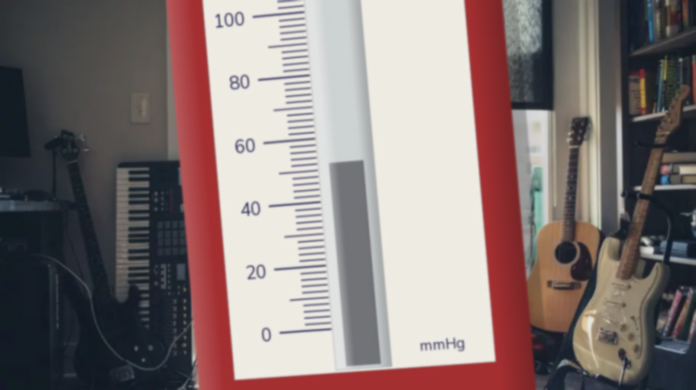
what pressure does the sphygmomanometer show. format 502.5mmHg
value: 52mmHg
